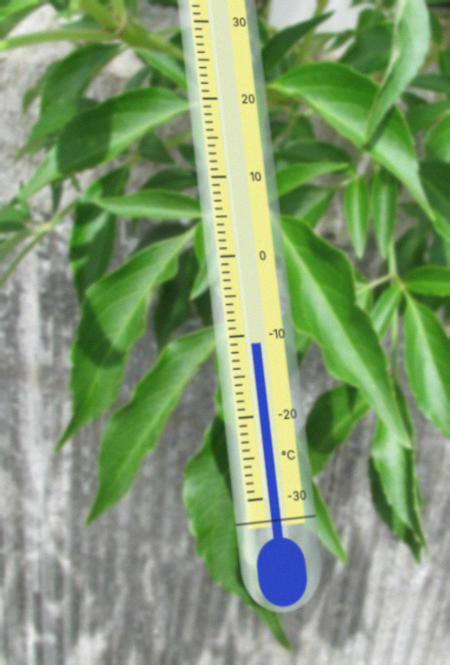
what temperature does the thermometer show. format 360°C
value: -11°C
